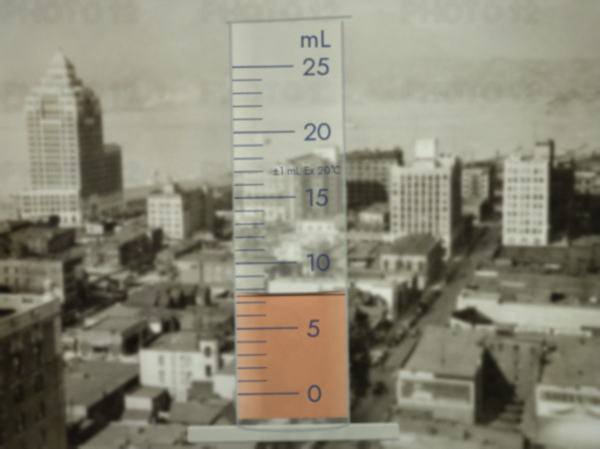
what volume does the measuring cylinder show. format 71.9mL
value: 7.5mL
